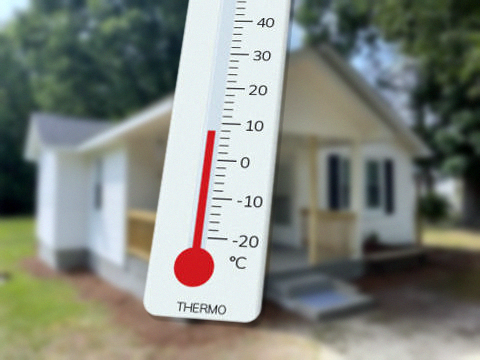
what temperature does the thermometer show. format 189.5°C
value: 8°C
